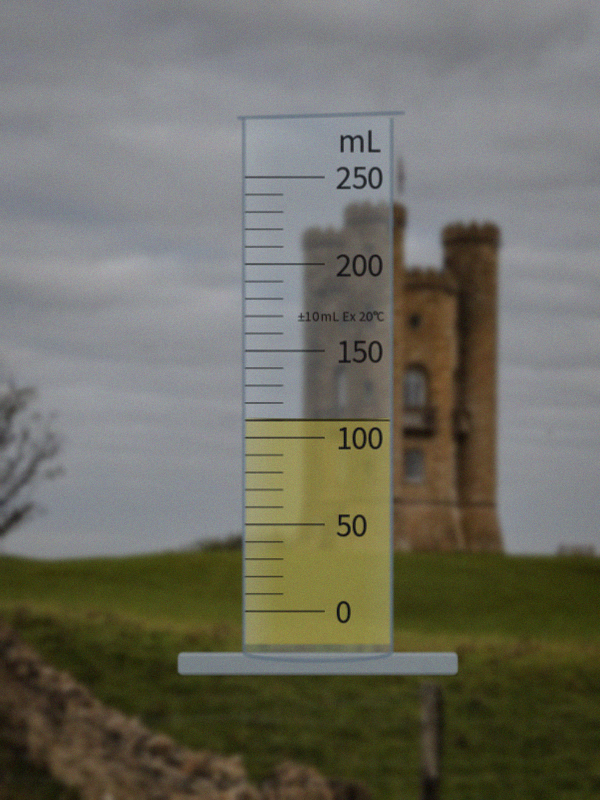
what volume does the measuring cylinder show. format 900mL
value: 110mL
